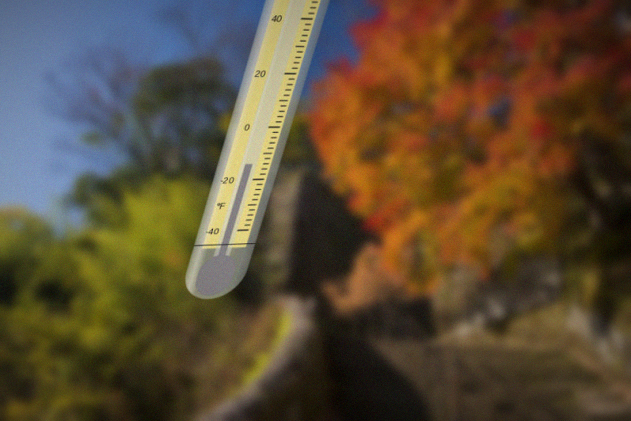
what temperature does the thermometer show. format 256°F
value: -14°F
